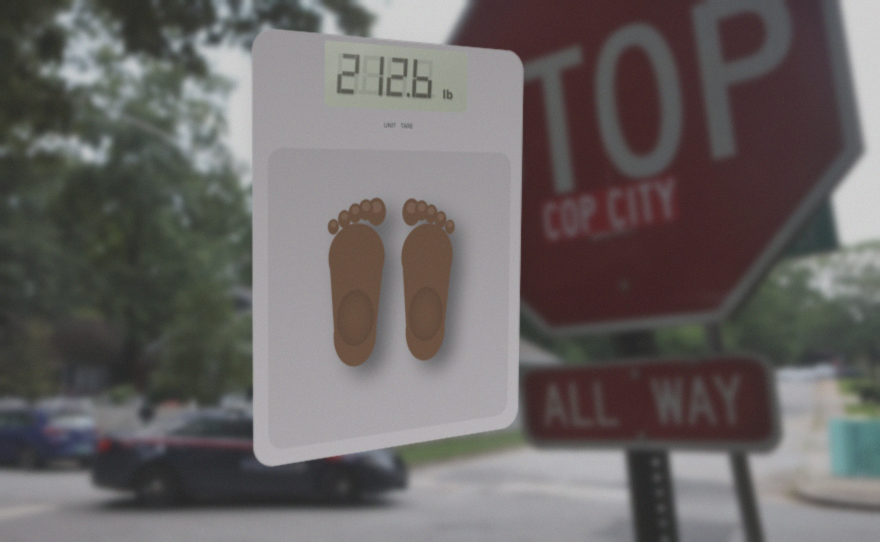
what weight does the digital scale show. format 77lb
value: 212.6lb
